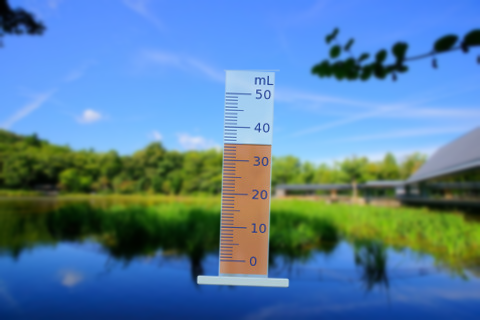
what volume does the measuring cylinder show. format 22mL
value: 35mL
